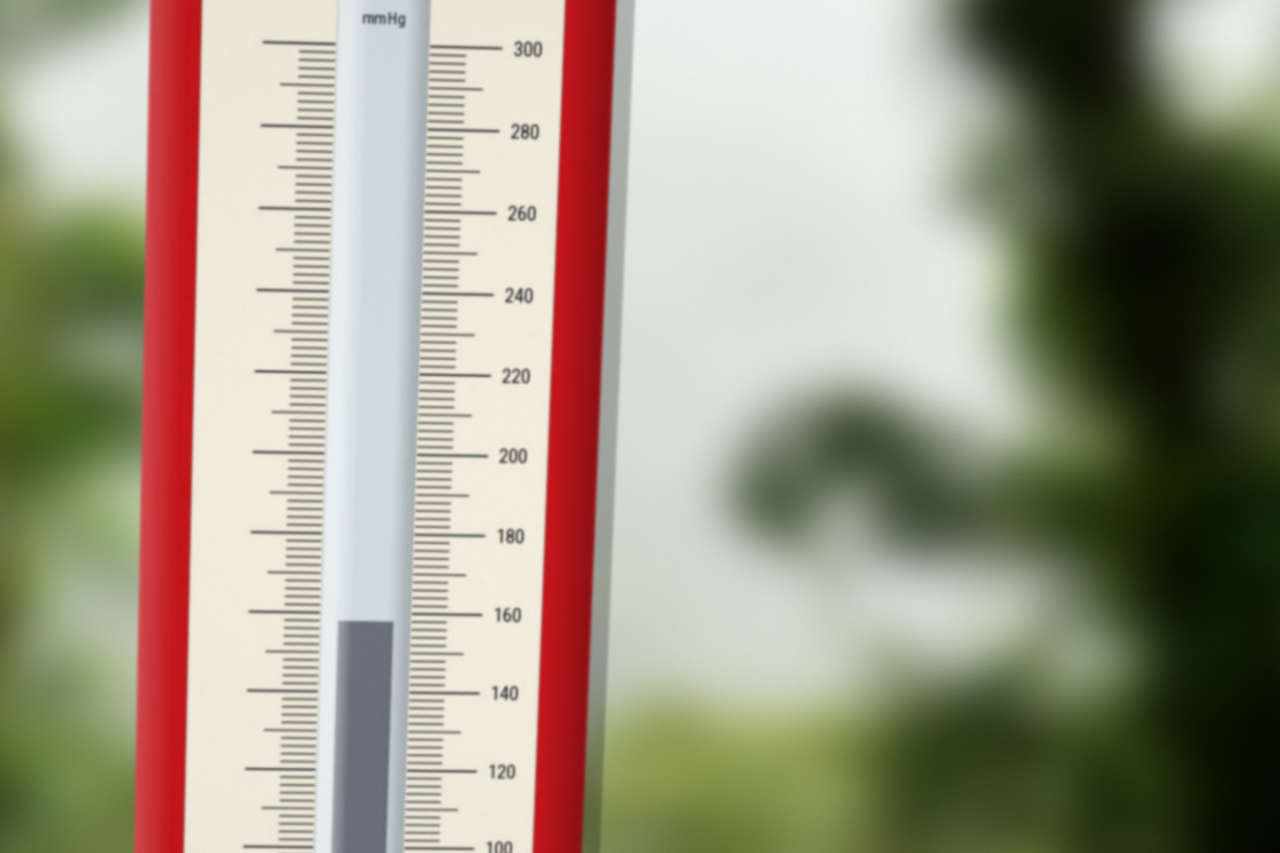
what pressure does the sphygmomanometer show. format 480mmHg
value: 158mmHg
